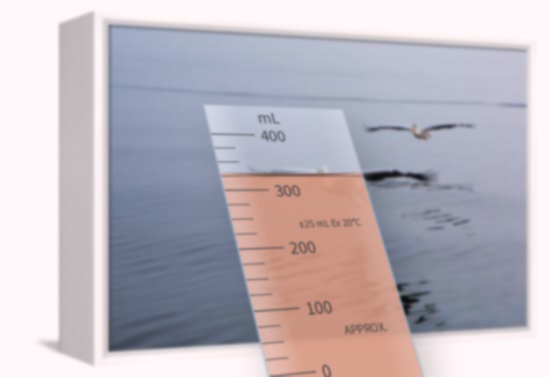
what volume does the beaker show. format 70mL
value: 325mL
